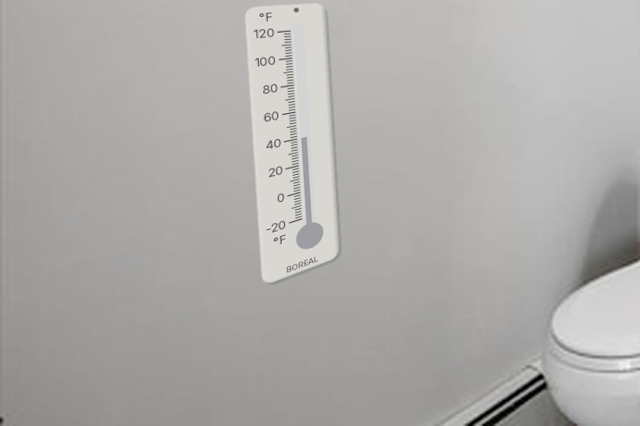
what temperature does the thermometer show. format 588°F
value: 40°F
